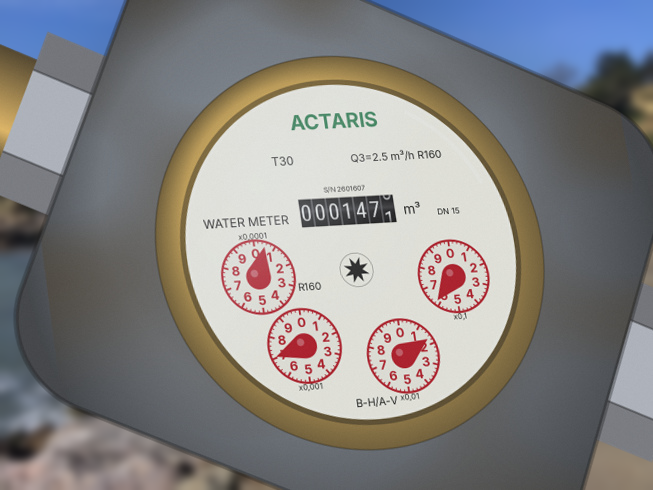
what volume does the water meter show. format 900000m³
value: 1470.6170m³
